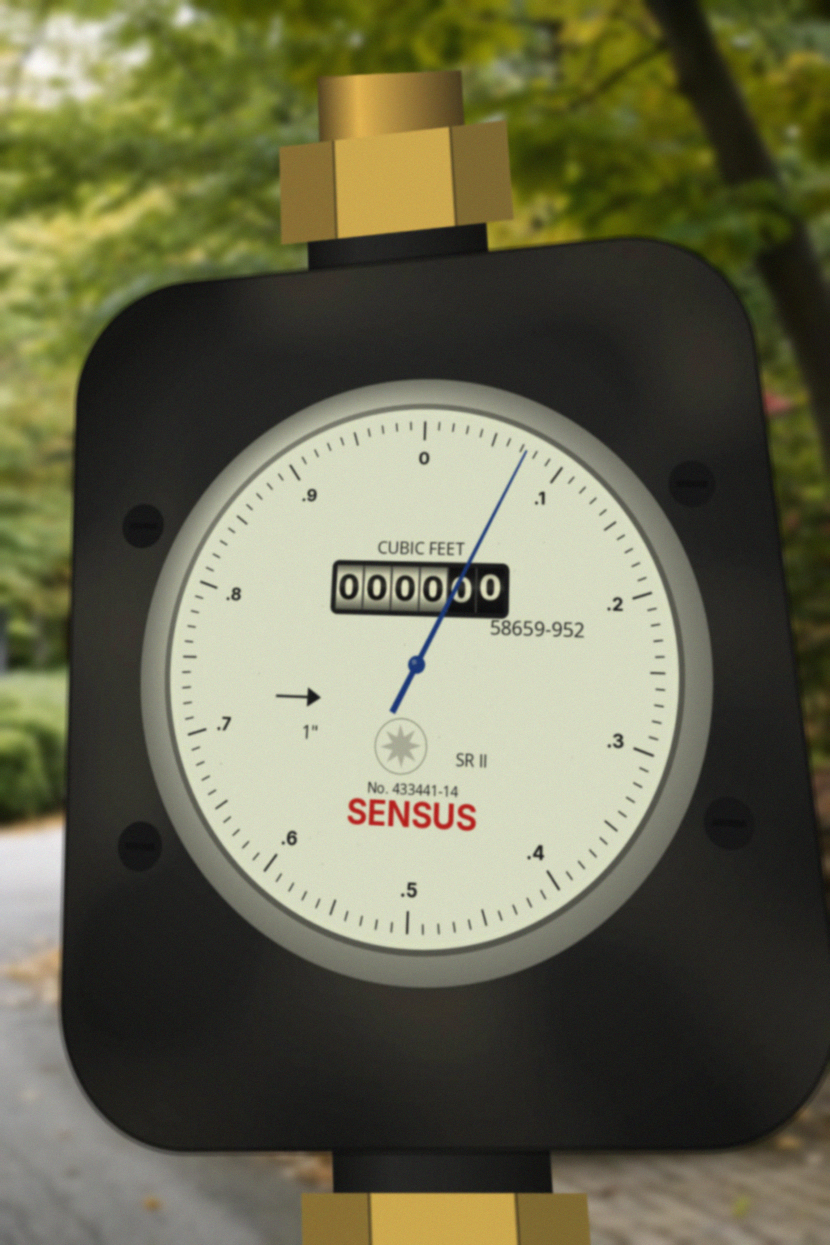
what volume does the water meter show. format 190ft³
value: 0.07ft³
